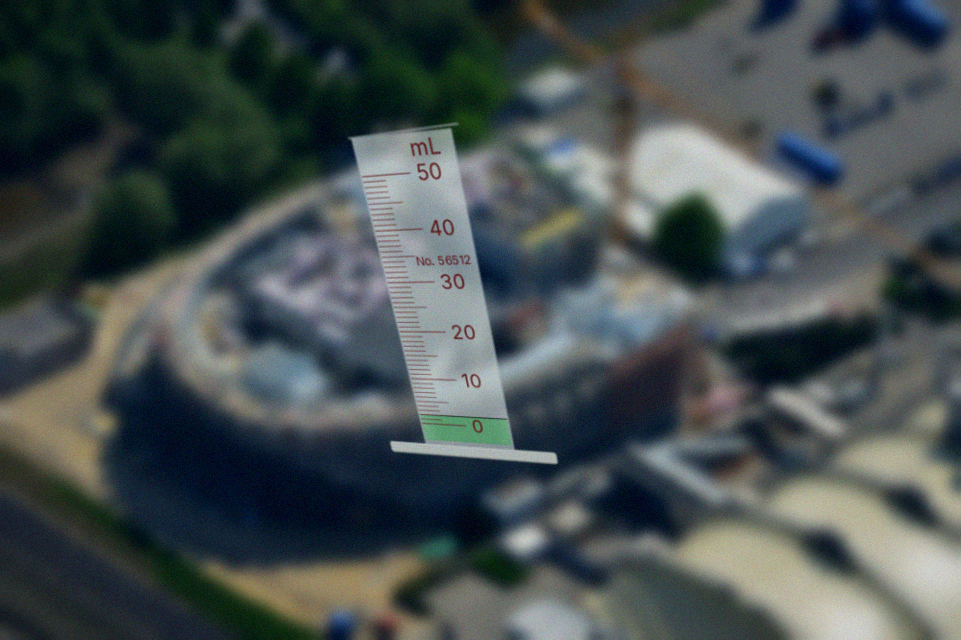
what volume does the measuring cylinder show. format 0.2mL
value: 2mL
